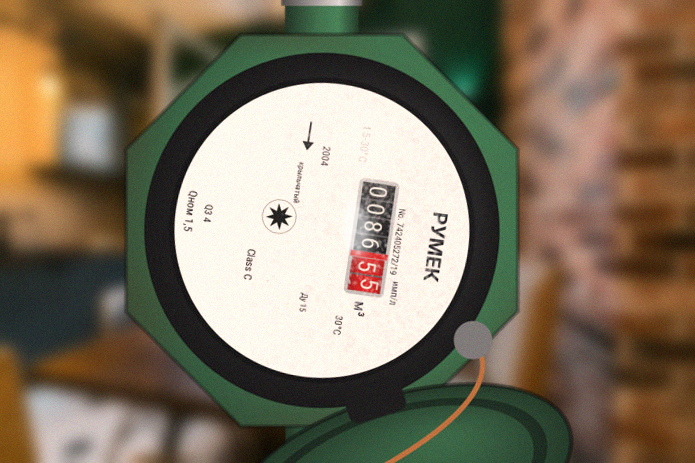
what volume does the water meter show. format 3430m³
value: 86.55m³
